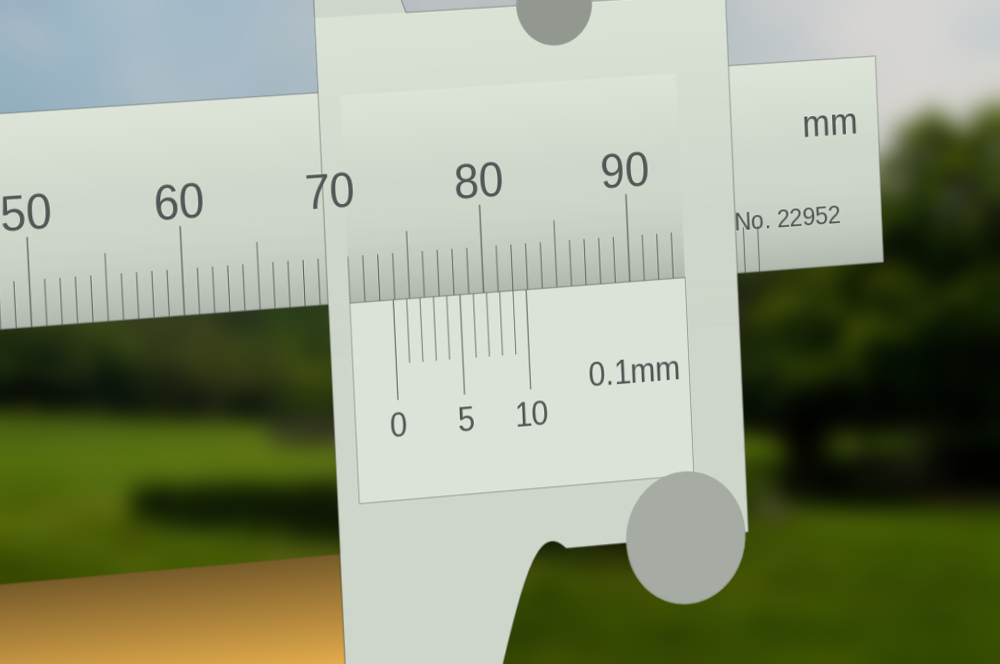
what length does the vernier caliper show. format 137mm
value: 73.9mm
